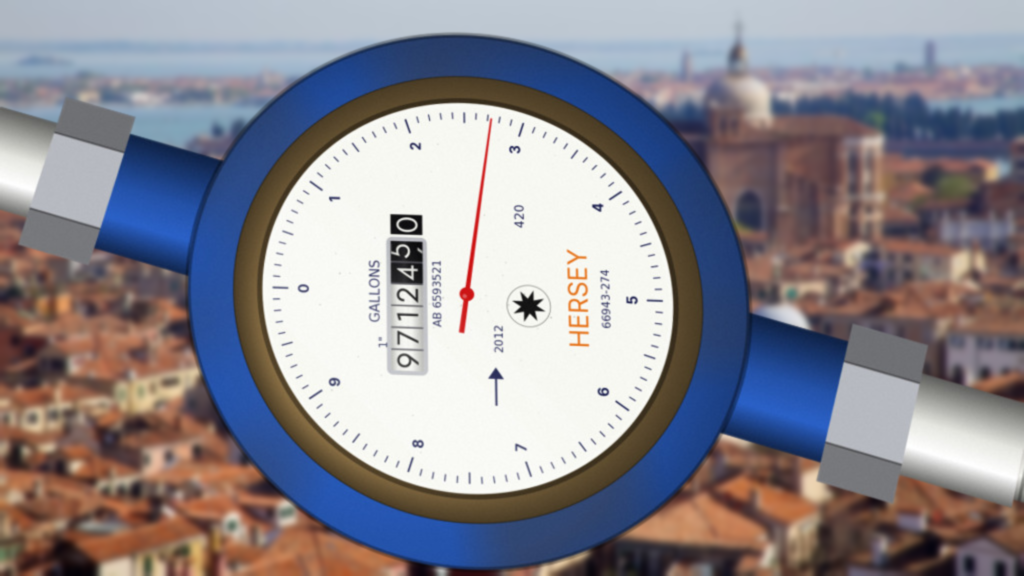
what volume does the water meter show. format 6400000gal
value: 9712452.7gal
